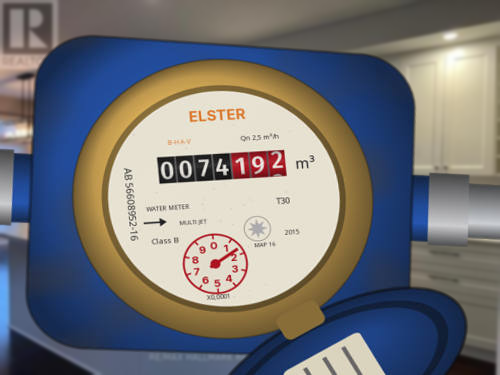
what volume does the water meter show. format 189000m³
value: 74.1921m³
